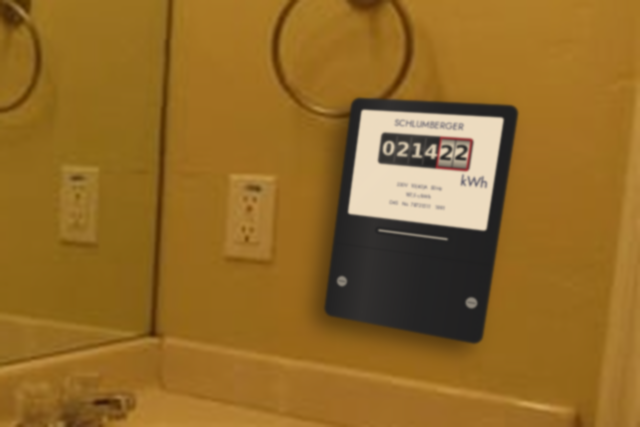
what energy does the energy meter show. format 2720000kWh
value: 214.22kWh
